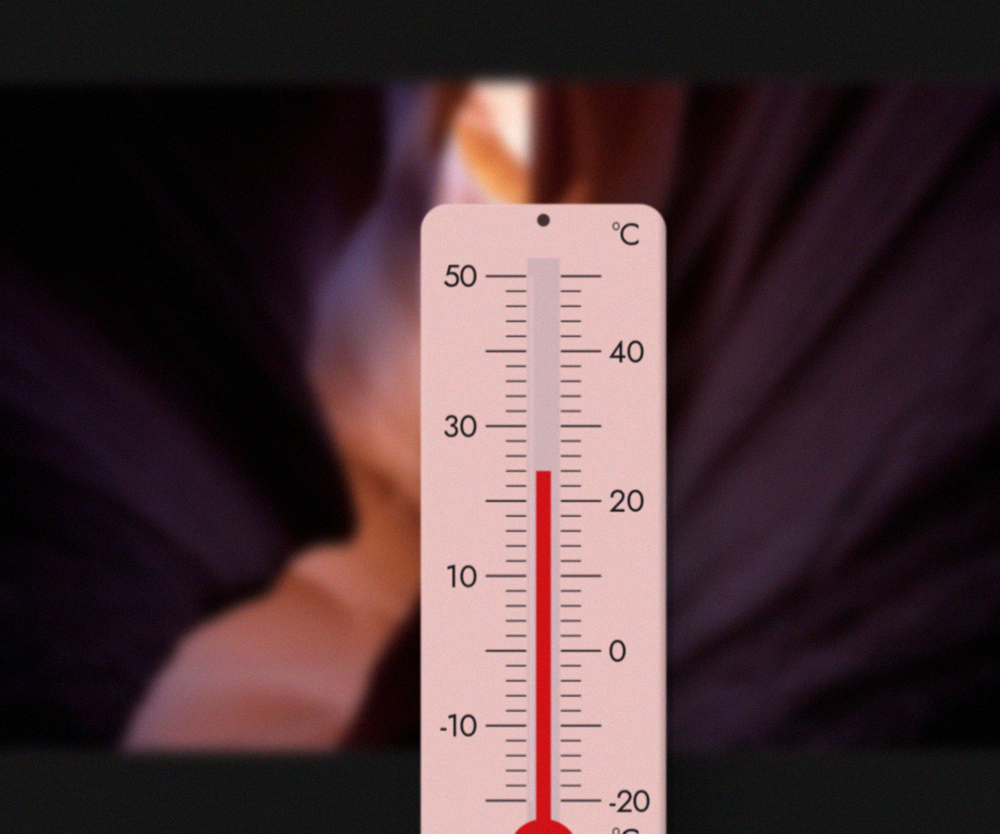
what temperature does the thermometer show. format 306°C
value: 24°C
